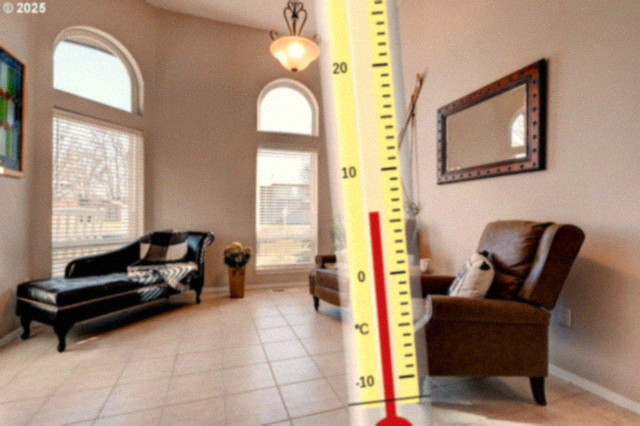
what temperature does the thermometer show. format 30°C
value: 6°C
